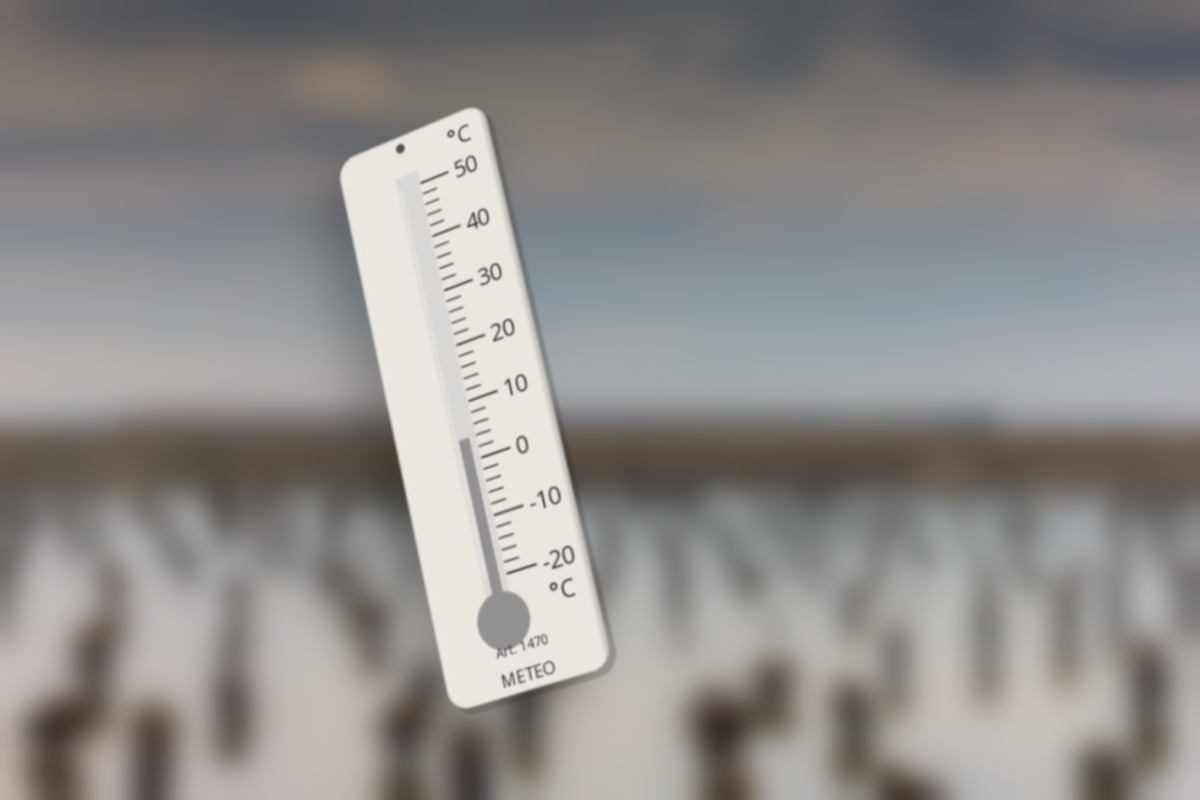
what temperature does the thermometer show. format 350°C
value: 4°C
